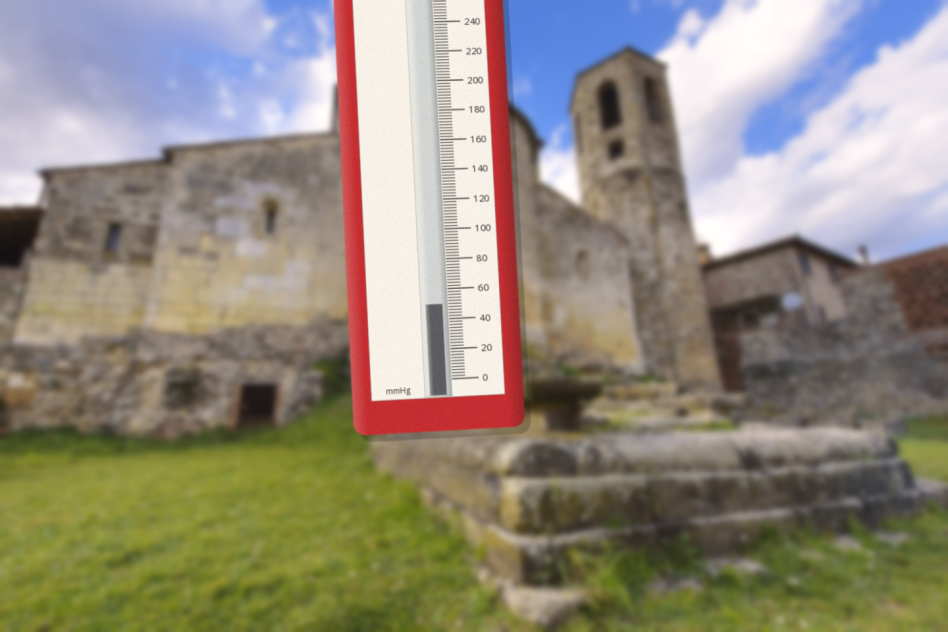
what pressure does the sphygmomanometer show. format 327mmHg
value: 50mmHg
